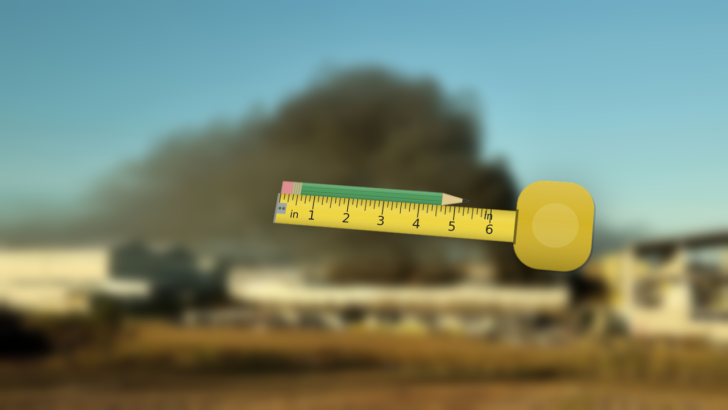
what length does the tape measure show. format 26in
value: 5.375in
